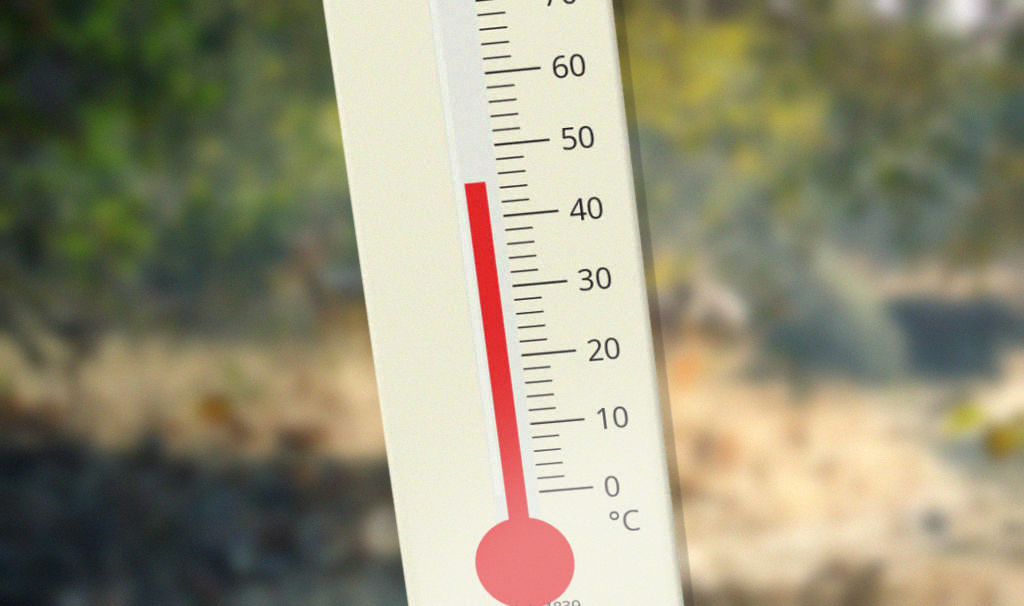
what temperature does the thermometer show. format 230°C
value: 45°C
